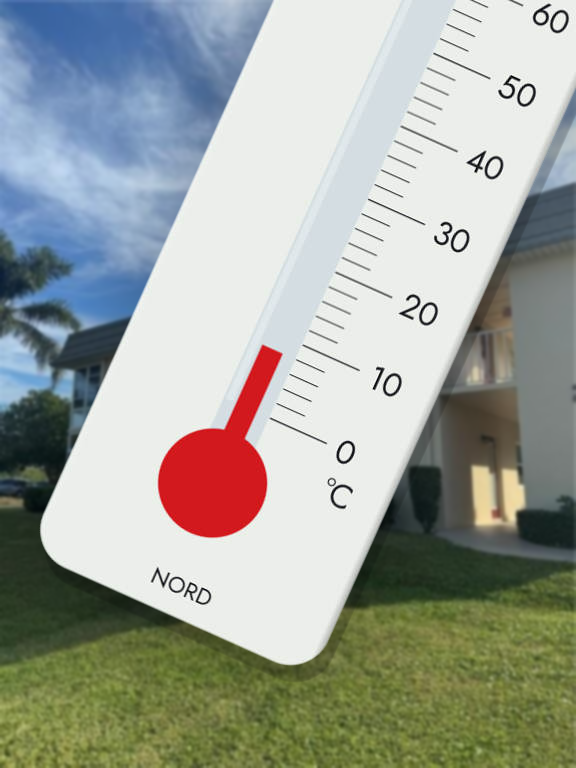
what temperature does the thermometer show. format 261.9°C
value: 8°C
